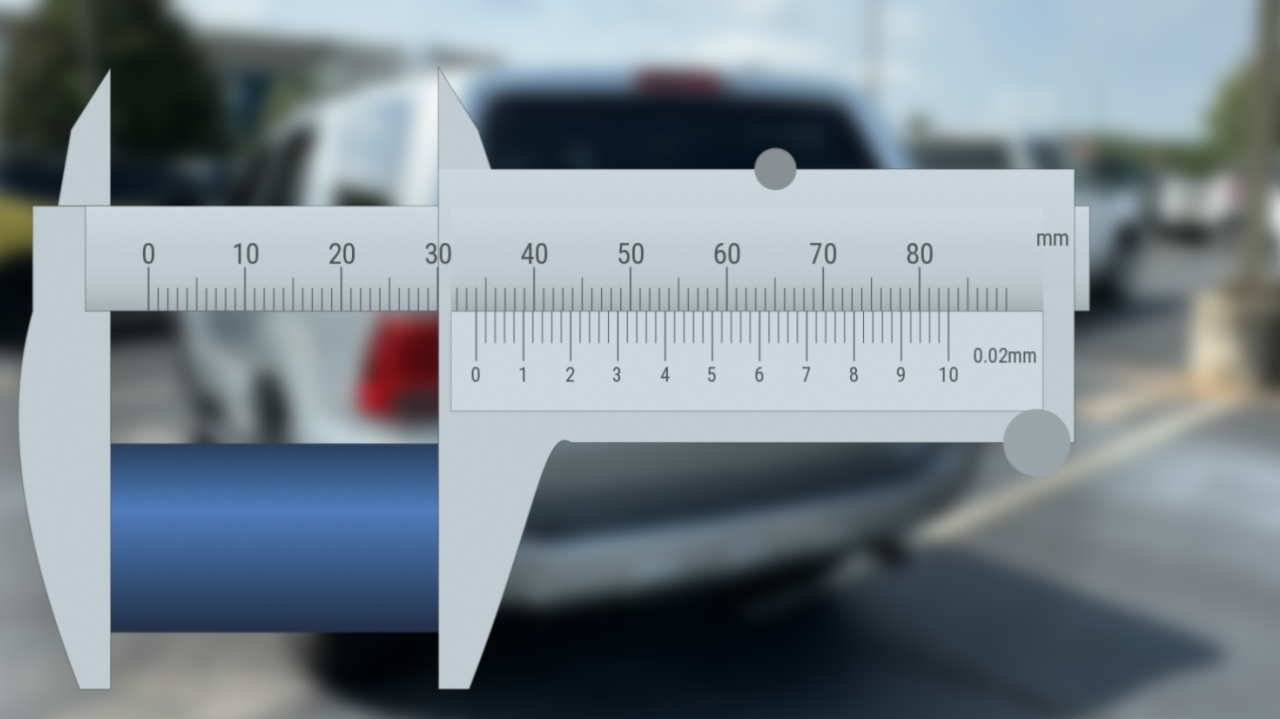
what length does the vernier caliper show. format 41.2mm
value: 34.0mm
